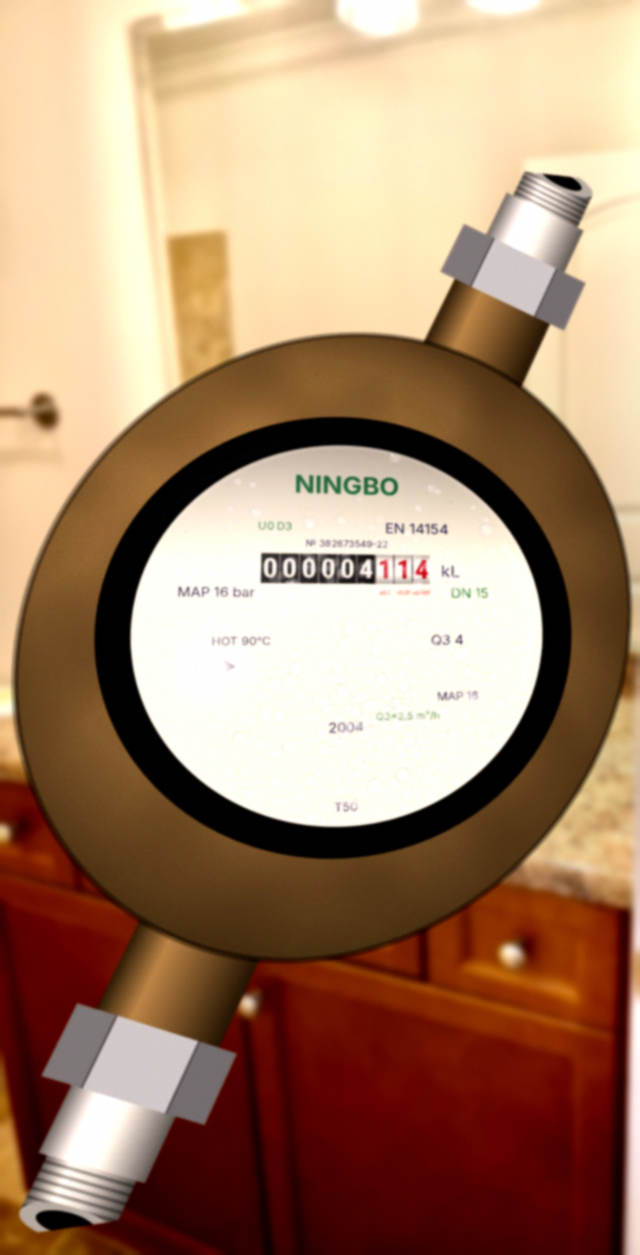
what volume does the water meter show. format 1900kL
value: 4.114kL
